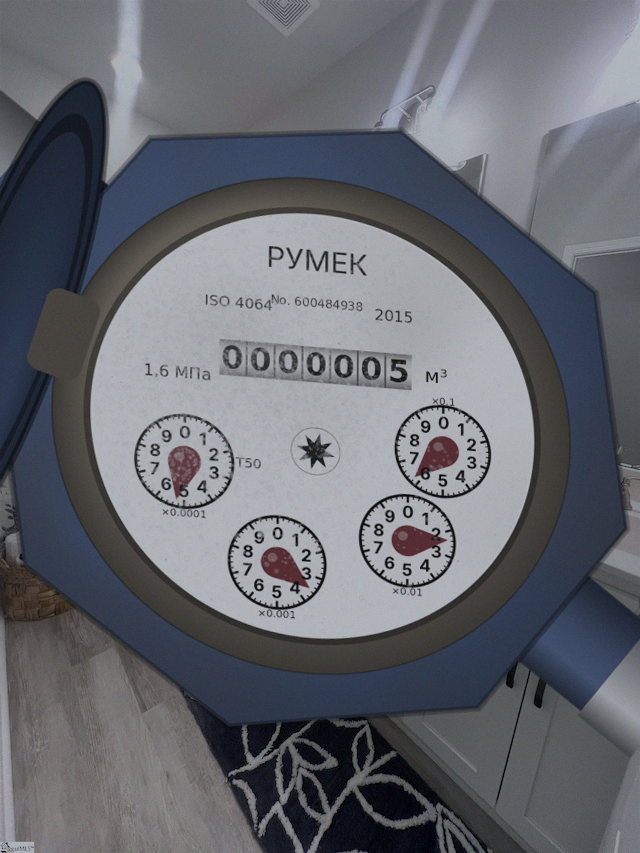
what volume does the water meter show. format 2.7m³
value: 5.6235m³
